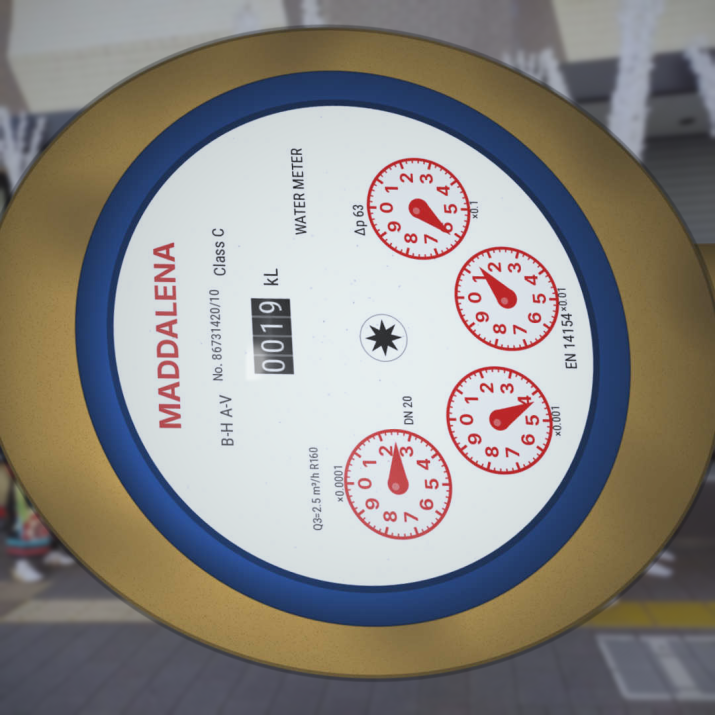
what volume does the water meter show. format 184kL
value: 19.6142kL
